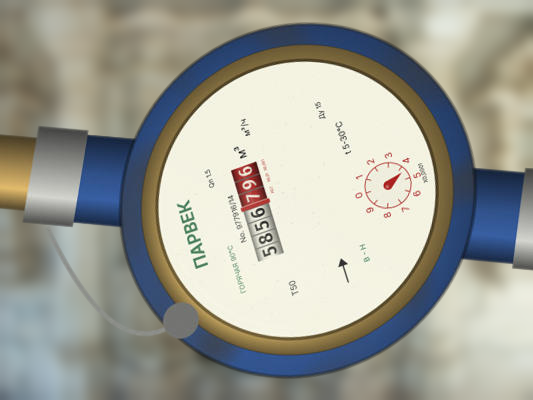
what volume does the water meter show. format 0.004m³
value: 5856.7964m³
